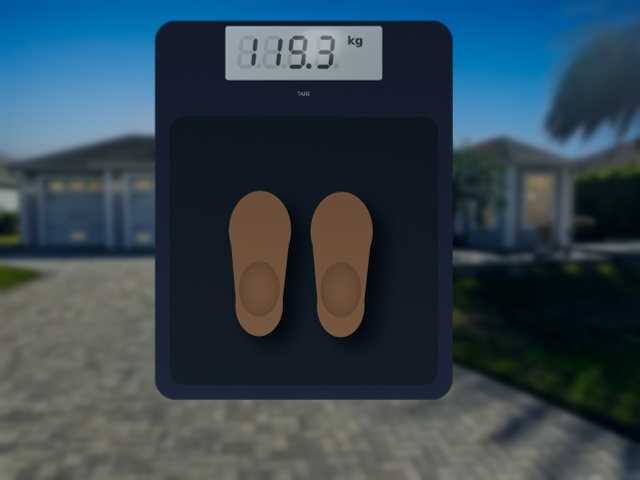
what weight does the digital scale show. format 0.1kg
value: 119.3kg
